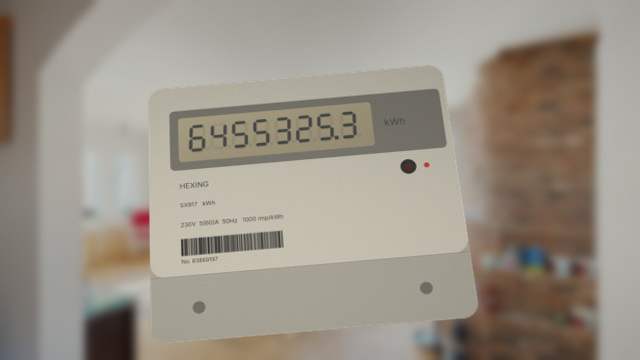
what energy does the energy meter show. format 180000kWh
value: 6455325.3kWh
